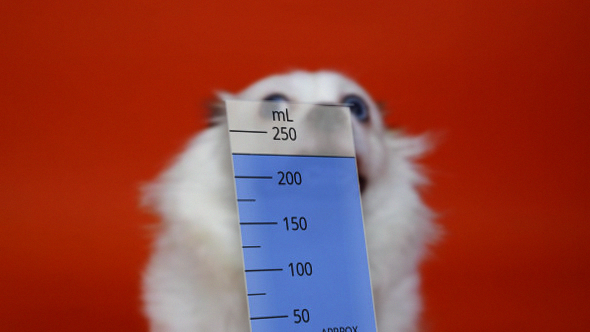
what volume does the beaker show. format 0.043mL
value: 225mL
